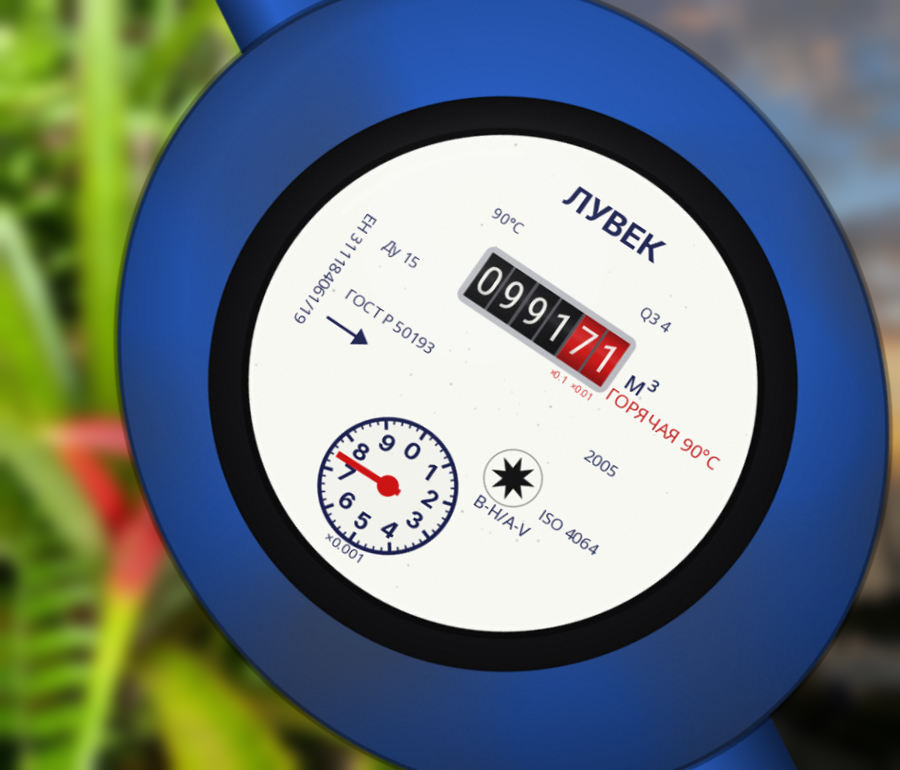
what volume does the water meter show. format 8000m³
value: 991.717m³
